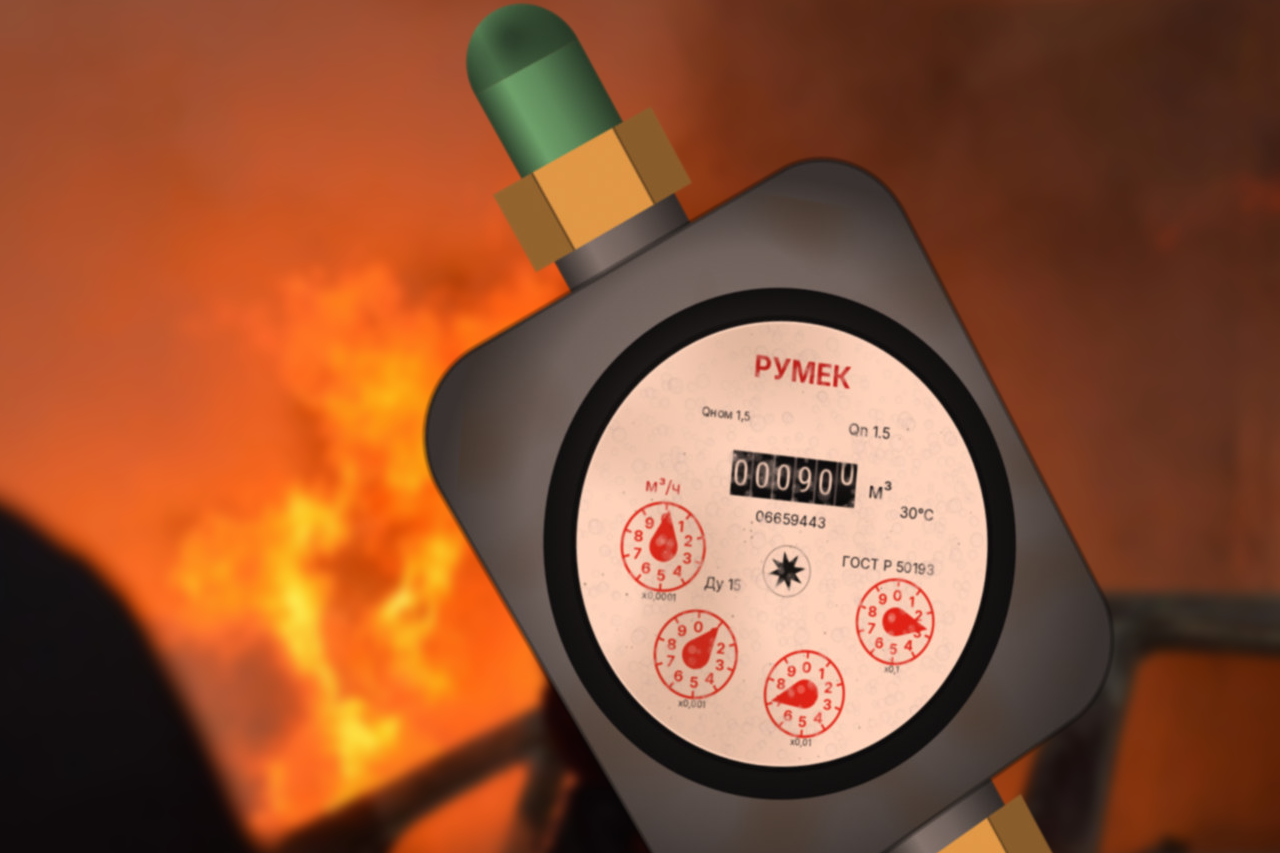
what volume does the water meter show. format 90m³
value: 900.2710m³
